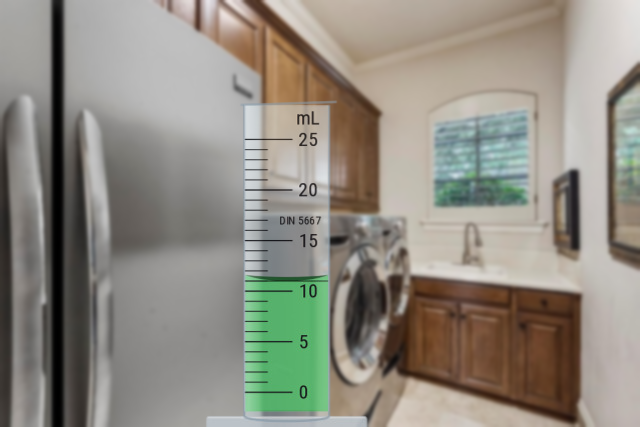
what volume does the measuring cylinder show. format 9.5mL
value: 11mL
